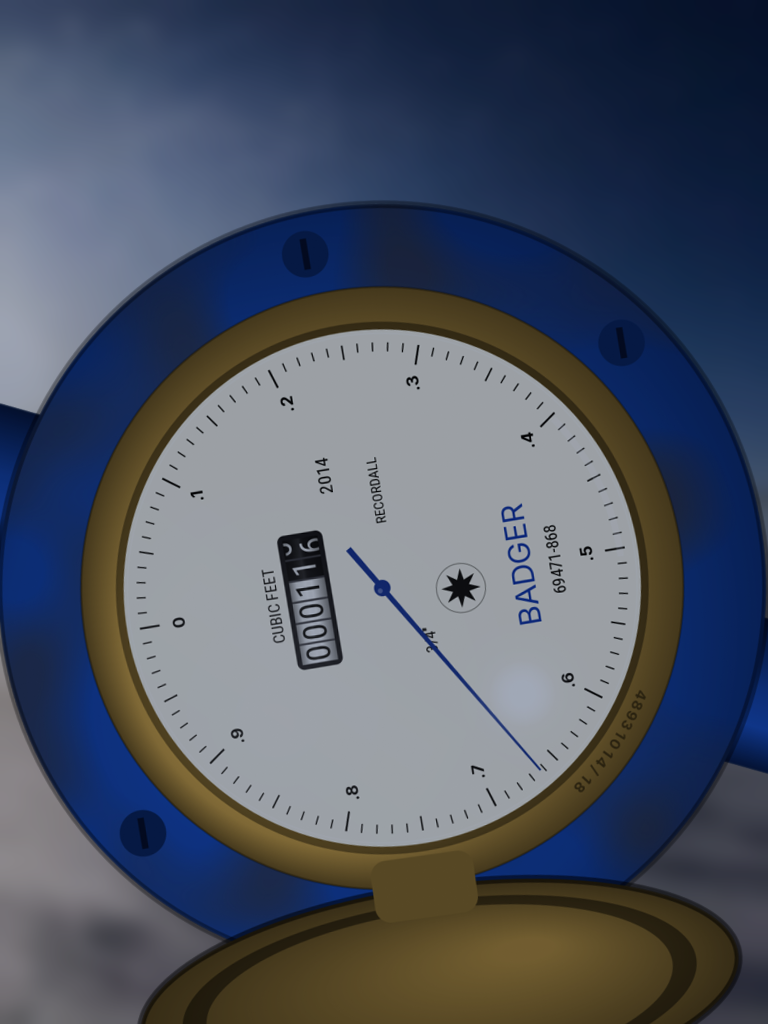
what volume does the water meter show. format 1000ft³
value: 115.66ft³
